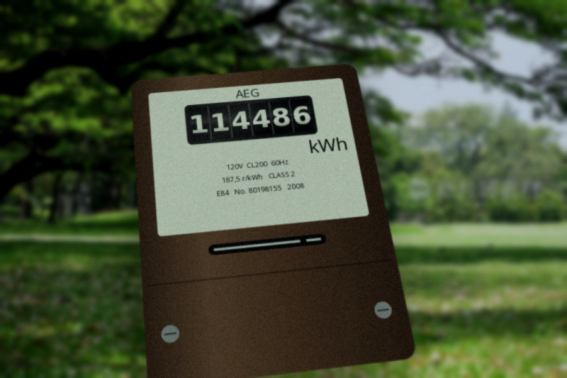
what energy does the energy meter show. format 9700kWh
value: 114486kWh
